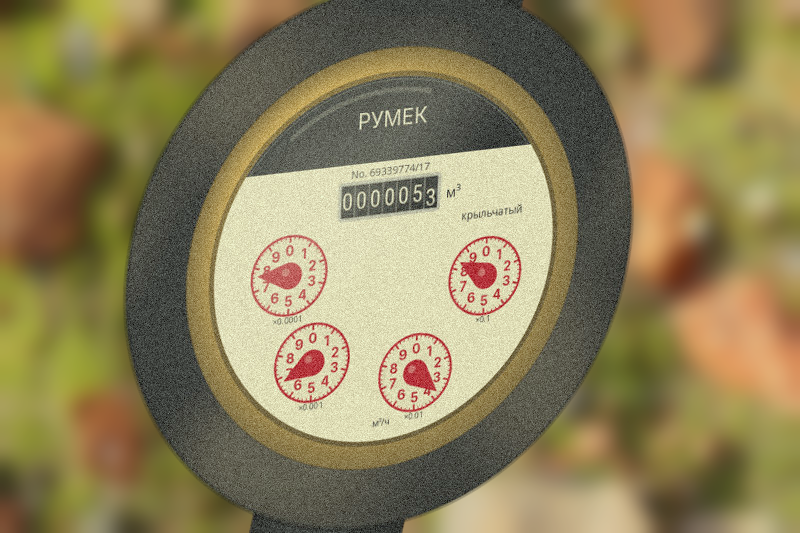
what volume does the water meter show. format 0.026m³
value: 52.8367m³
